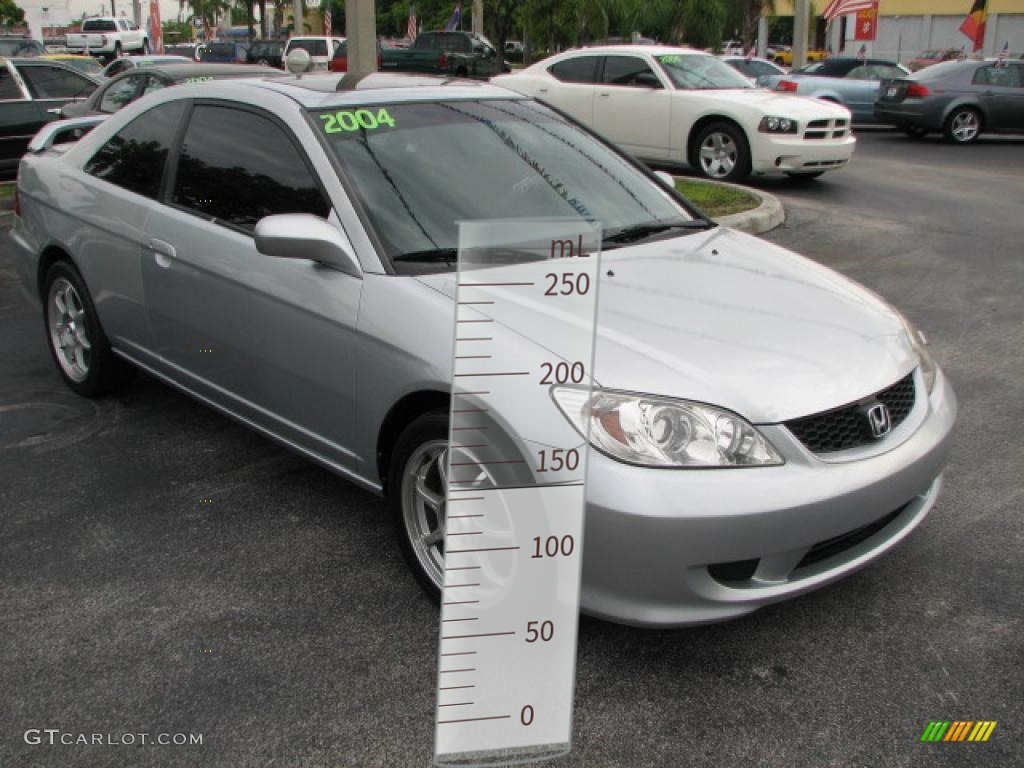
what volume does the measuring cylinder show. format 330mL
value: 135mL
